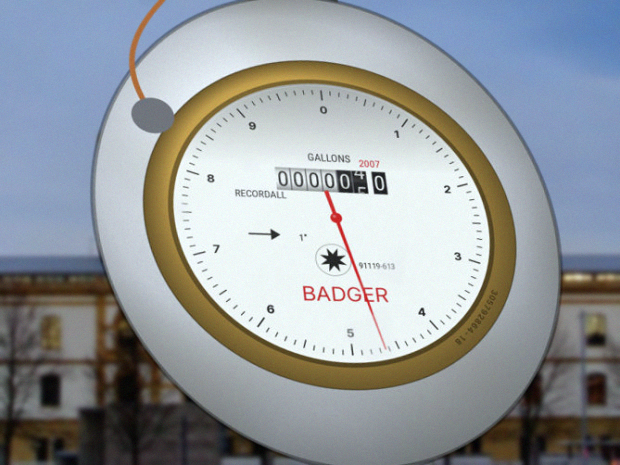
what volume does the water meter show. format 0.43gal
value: 44.6gal
